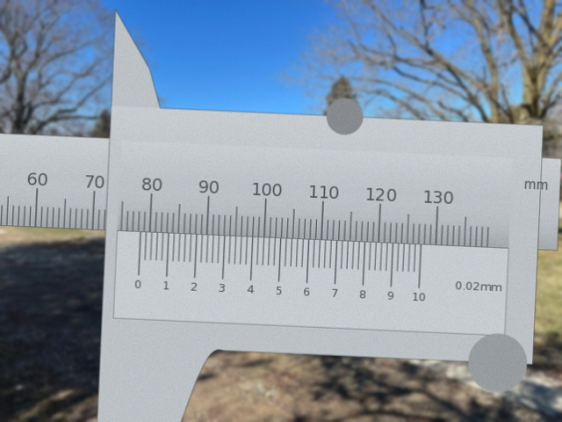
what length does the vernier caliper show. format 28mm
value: 78.4mm
